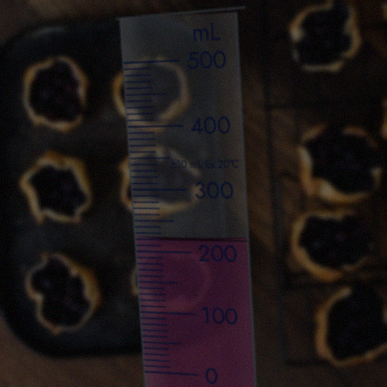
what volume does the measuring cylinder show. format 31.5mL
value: 220mL
